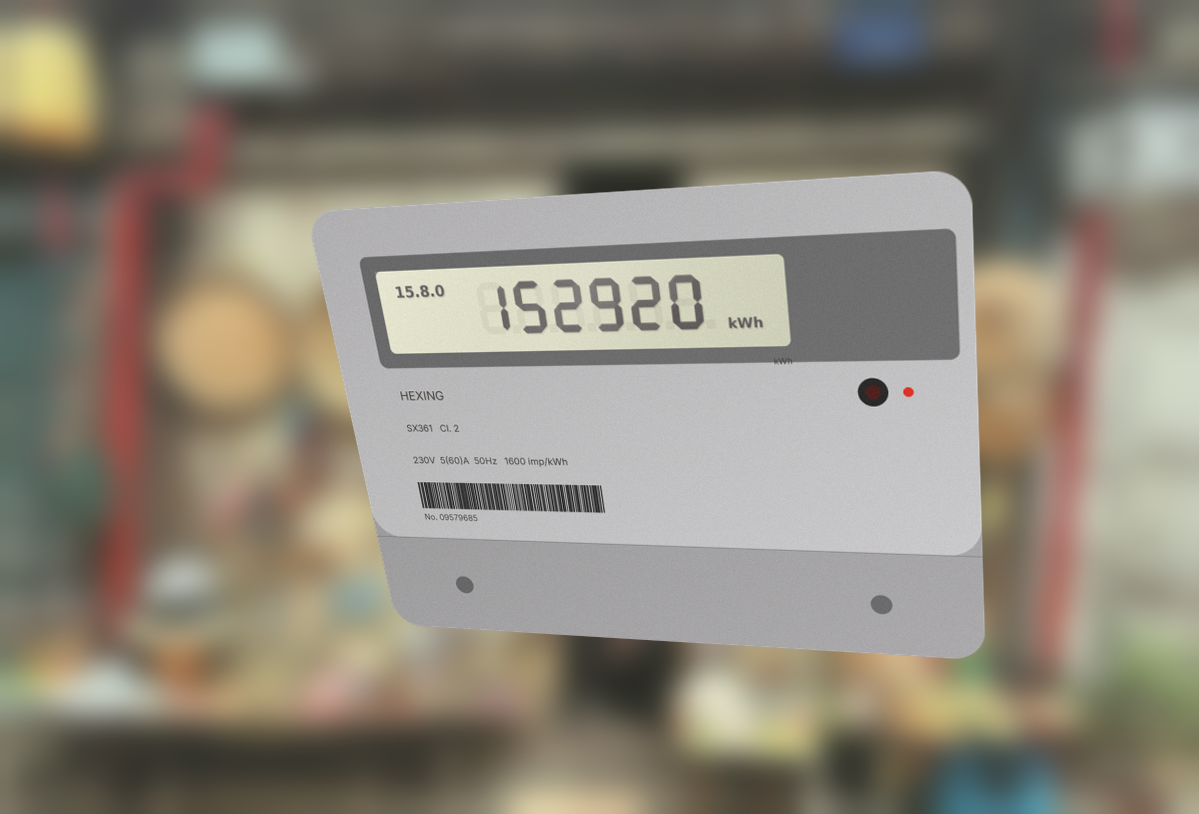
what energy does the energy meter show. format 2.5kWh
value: 152920kWh
